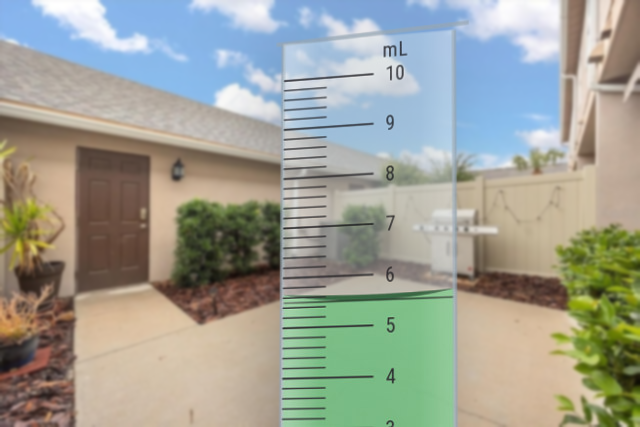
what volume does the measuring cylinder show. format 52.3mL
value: 5.5mL
